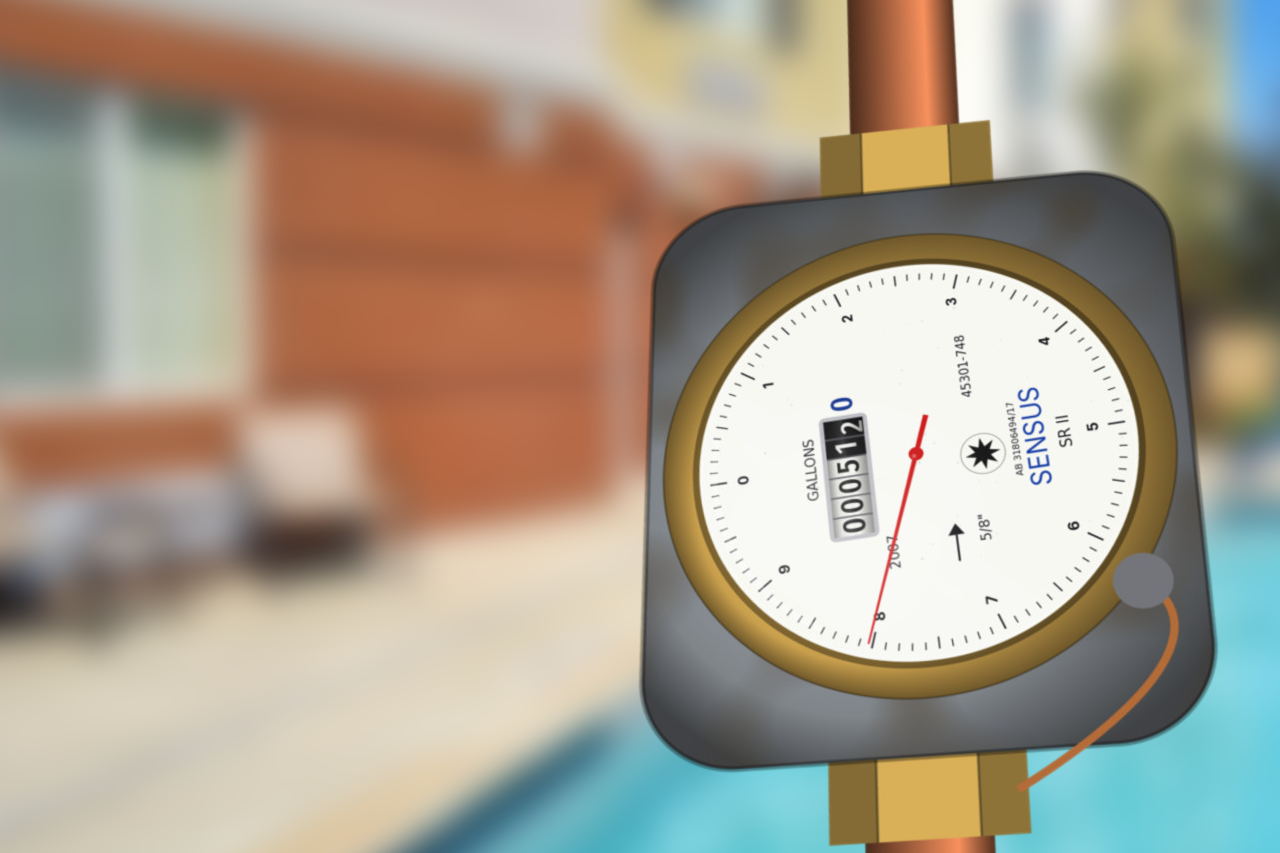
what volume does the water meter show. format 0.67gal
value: 5118.0gal
